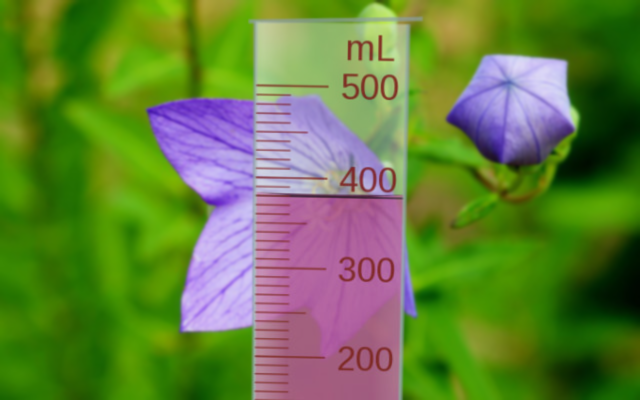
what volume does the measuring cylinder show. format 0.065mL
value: 380mL
